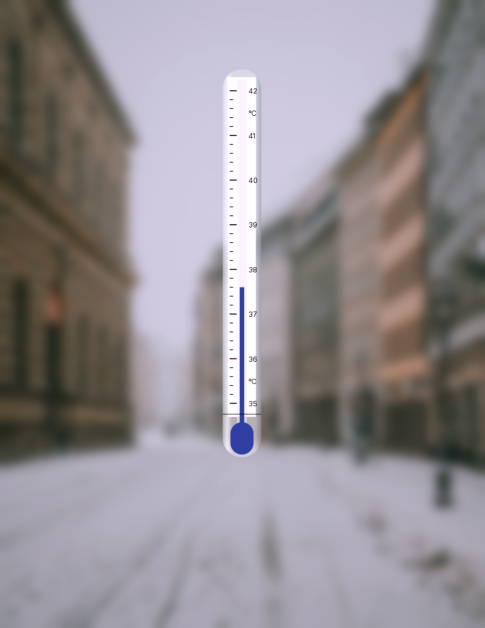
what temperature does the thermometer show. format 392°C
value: 37.6°C
